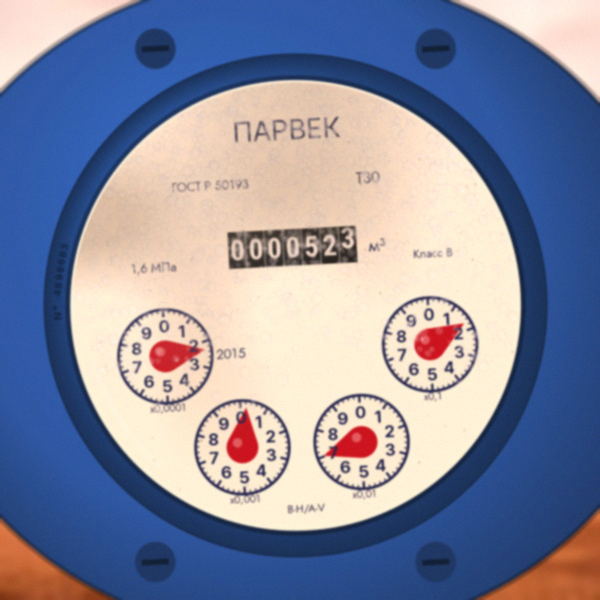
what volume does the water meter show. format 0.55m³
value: 523.1702m³
